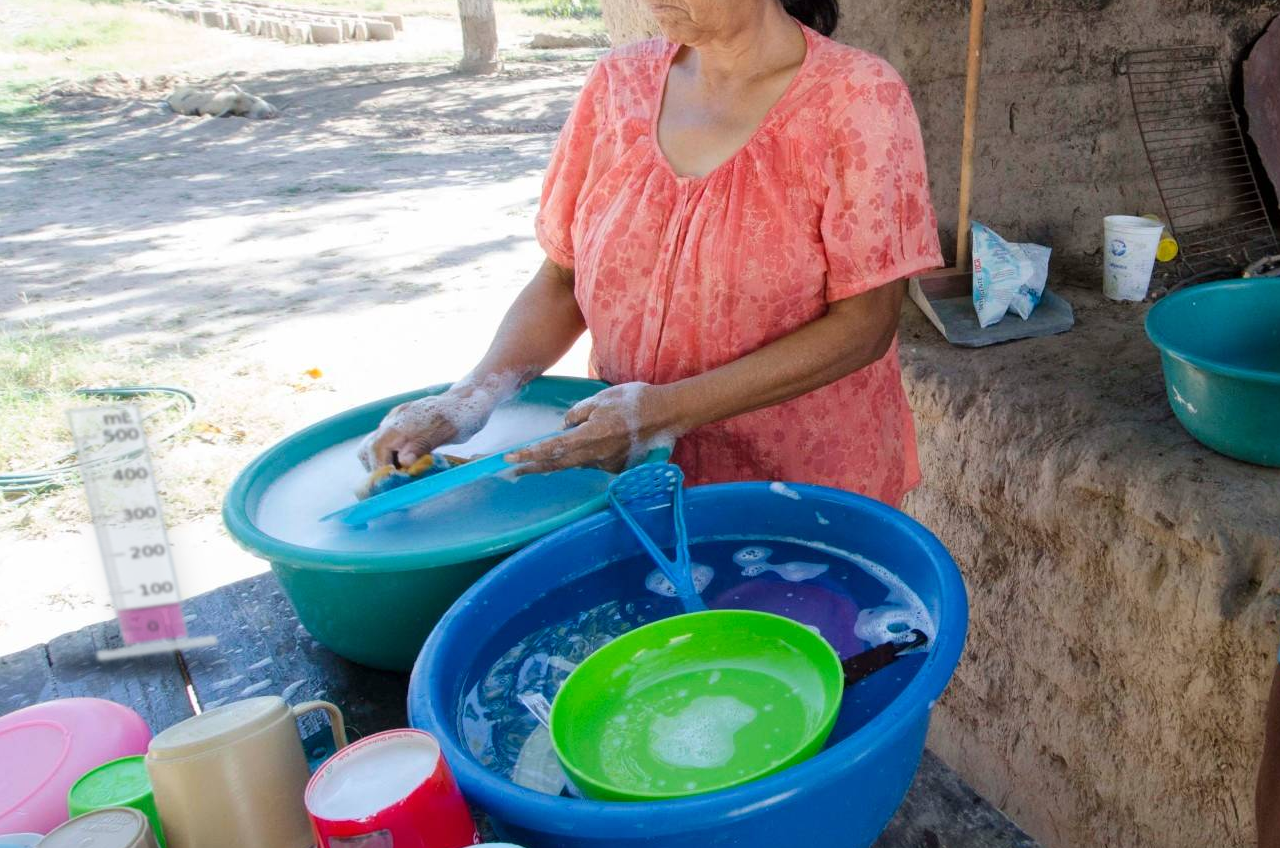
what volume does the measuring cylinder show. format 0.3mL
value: 50mL
